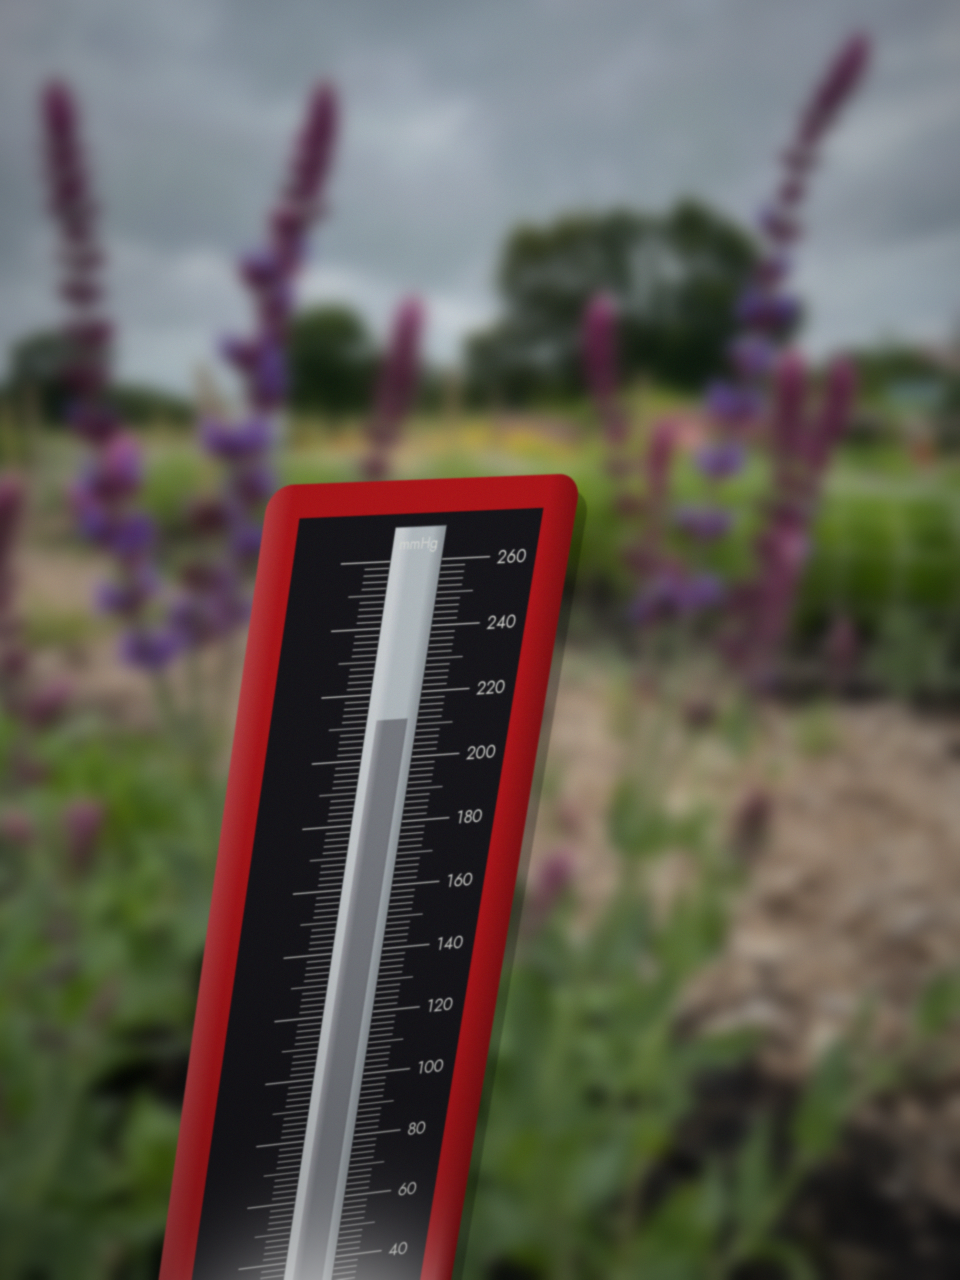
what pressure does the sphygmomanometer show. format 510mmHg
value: 212mmHg
